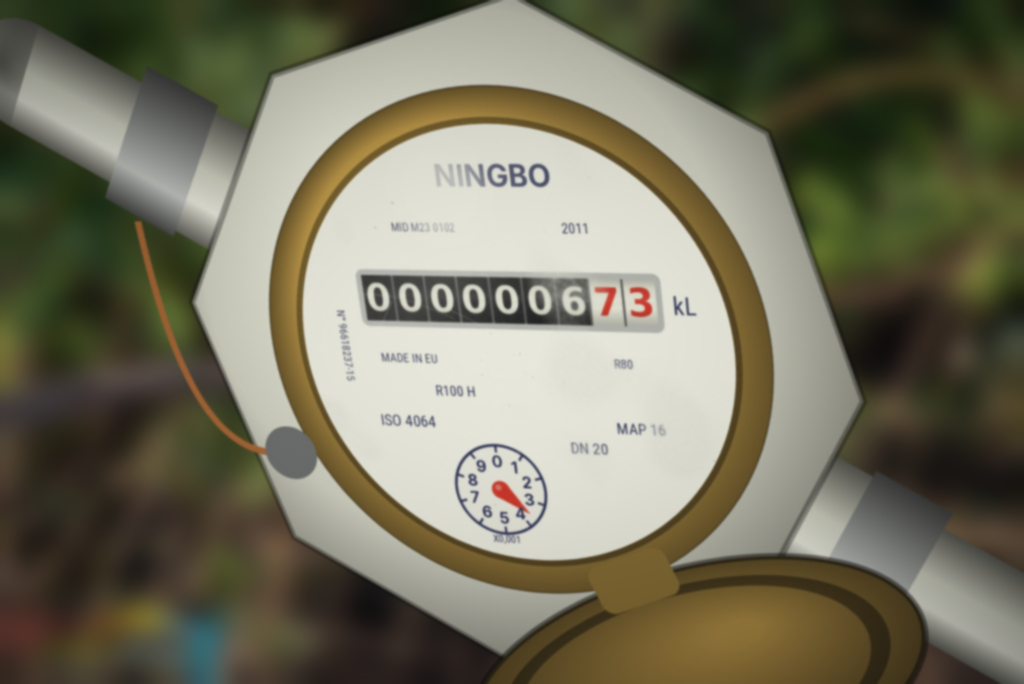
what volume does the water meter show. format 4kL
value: 6.733kL
